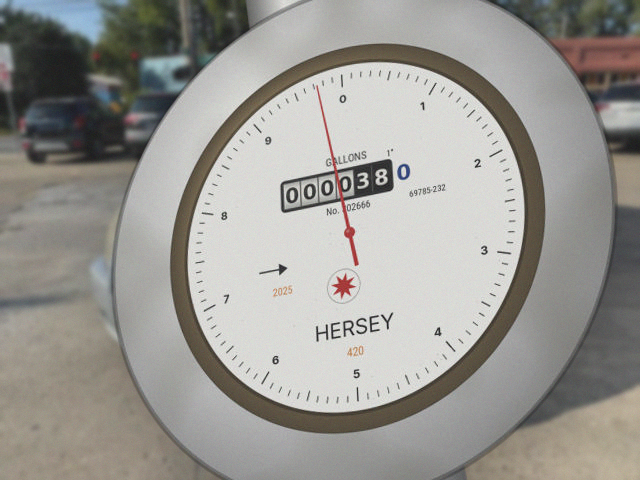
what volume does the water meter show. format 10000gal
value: 379.7gal
